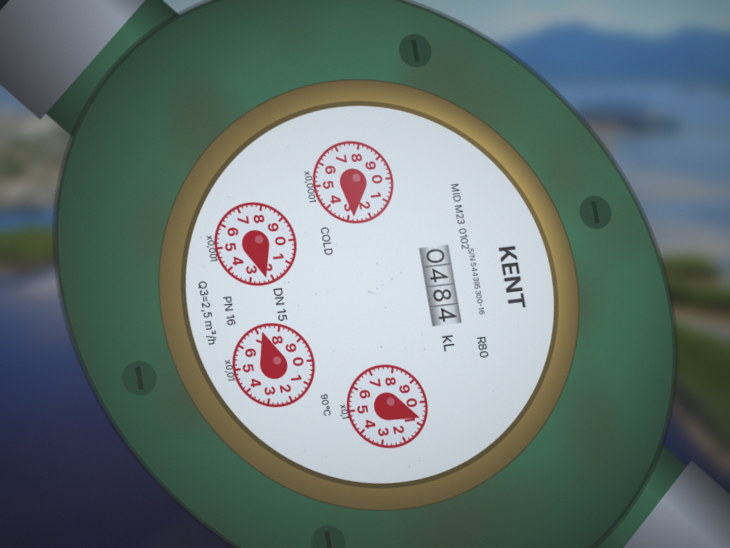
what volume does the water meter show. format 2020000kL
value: 484.0722kL
